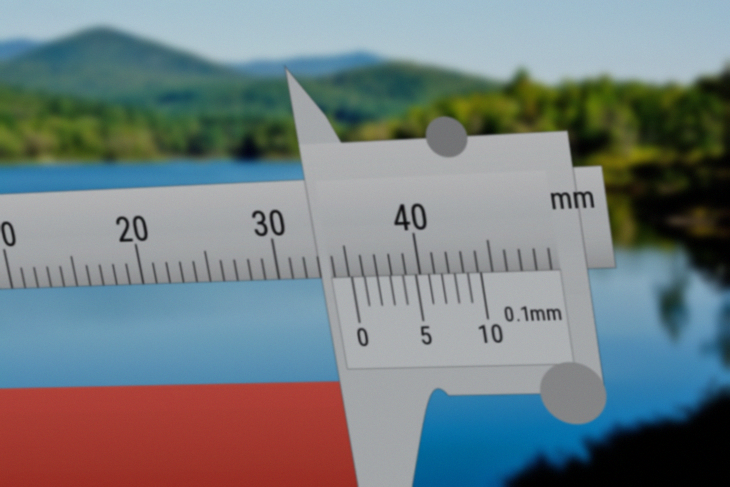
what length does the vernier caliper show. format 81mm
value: 35.2mm
